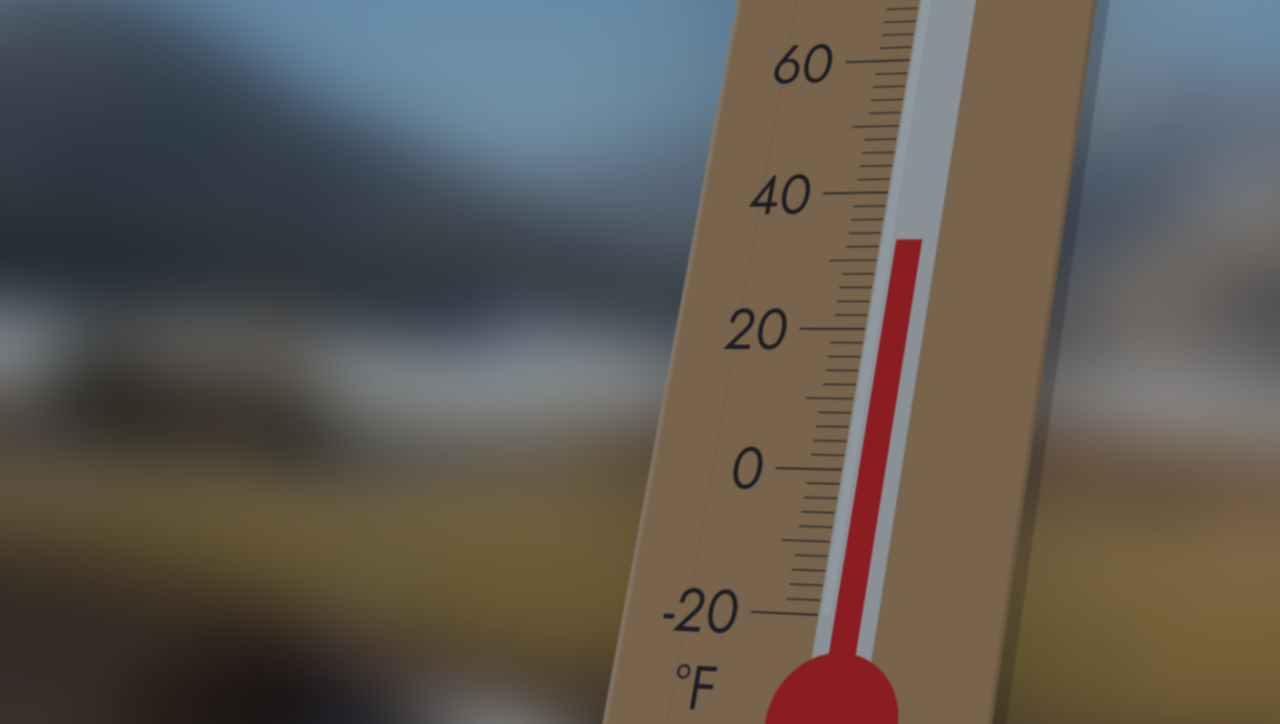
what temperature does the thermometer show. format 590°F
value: 33°F
